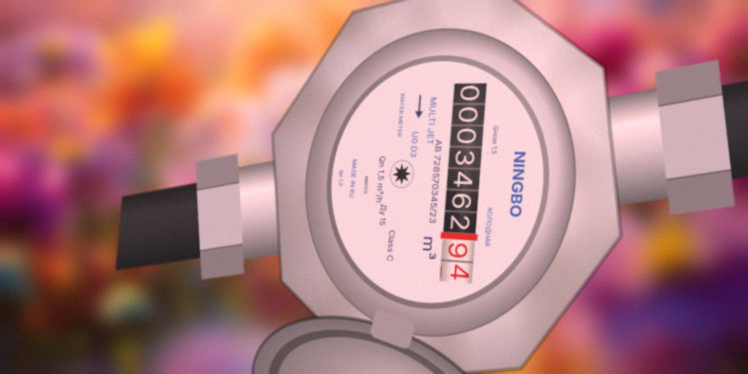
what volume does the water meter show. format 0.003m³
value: 3462.94m³
